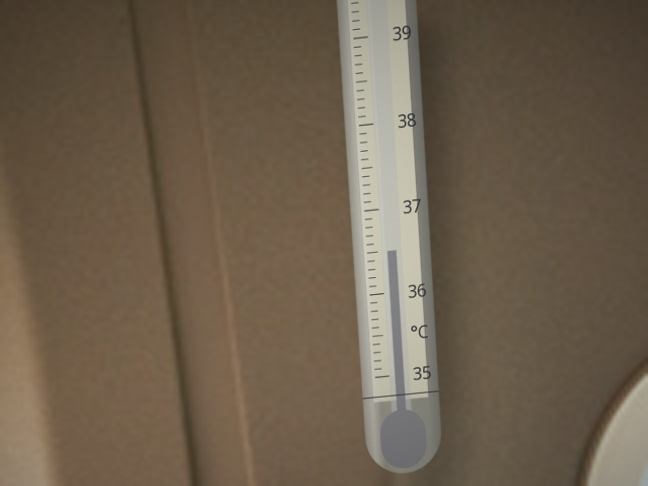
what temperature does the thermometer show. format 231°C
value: 36.5°C
